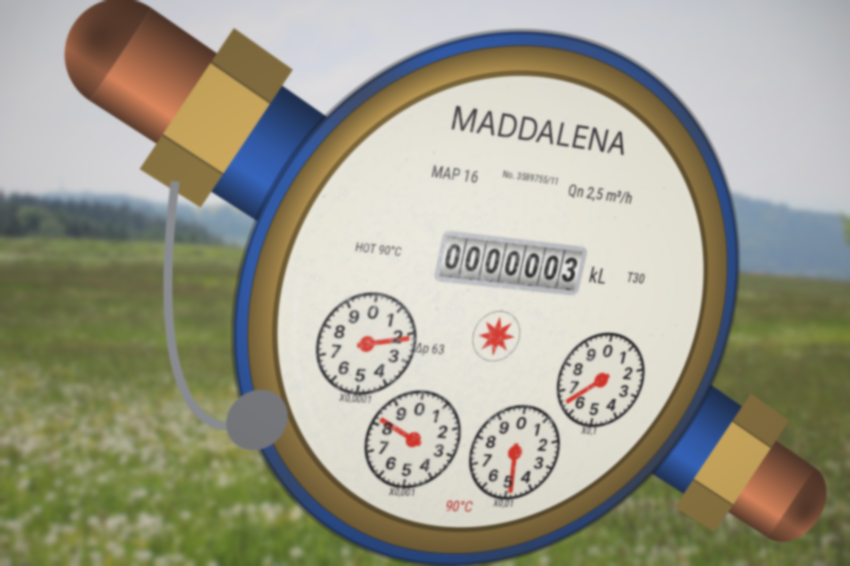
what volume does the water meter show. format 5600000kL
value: 3.6482kL
